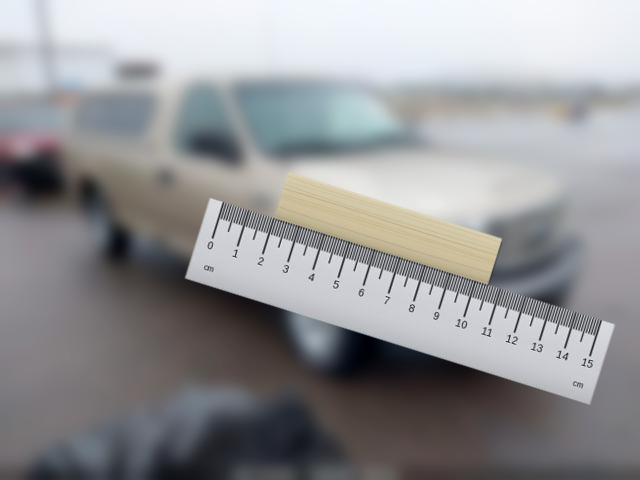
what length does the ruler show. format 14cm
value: 8.5cm
